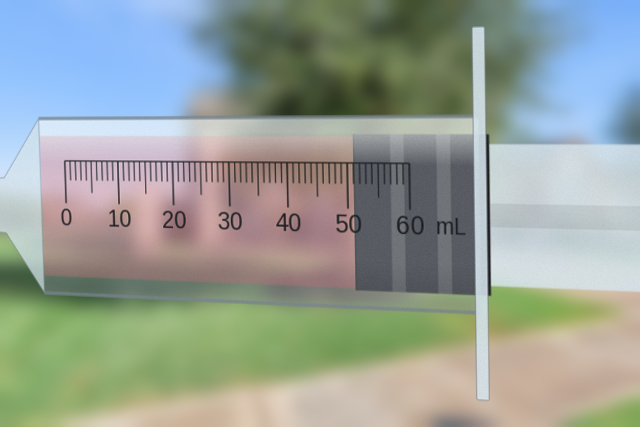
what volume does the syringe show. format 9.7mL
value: 51mL
